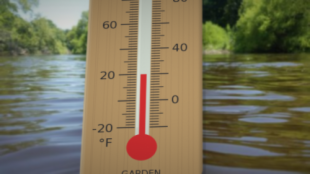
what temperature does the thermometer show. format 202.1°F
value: 20°F
